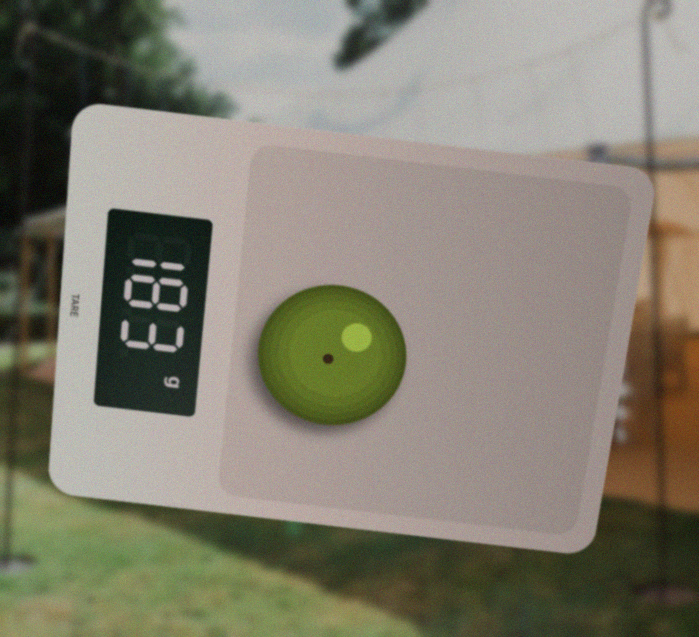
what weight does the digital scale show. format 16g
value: 183g
